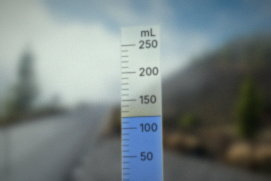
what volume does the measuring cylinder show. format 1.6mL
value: 120mL
